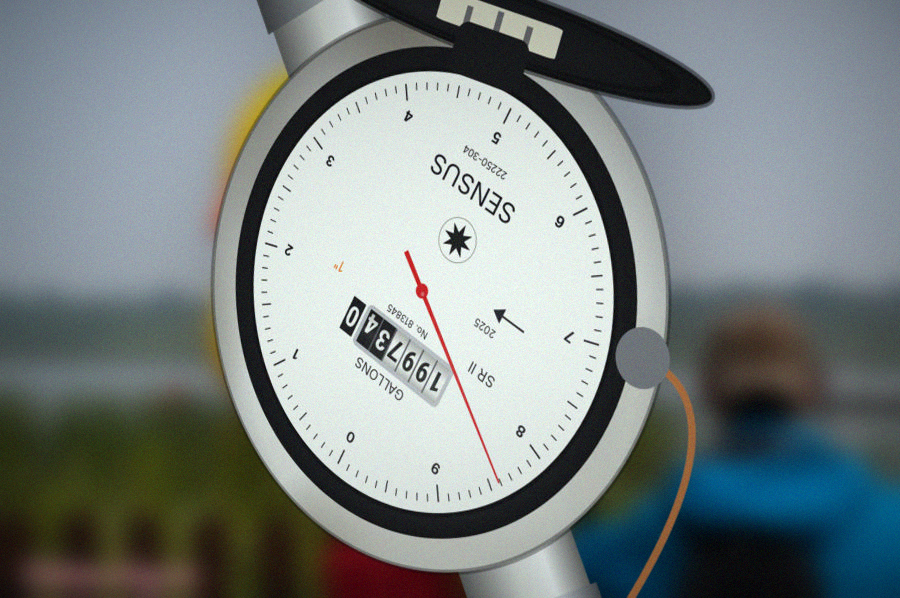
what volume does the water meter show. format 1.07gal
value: 1997338.4gal
